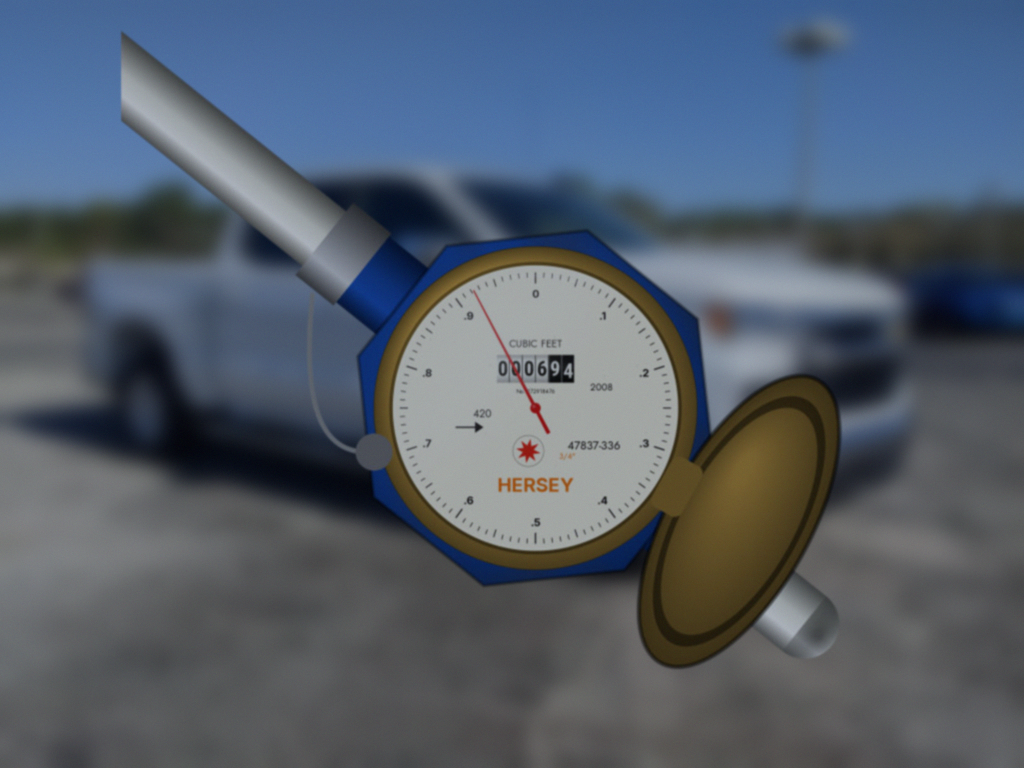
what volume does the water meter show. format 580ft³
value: 693.92ft³
